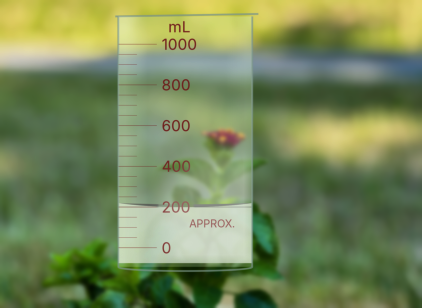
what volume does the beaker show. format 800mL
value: 200mL
